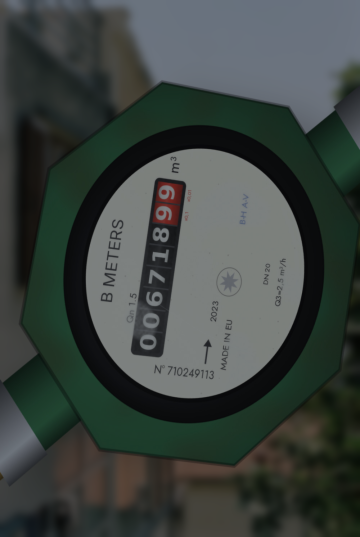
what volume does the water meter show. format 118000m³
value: 6718.99m³
